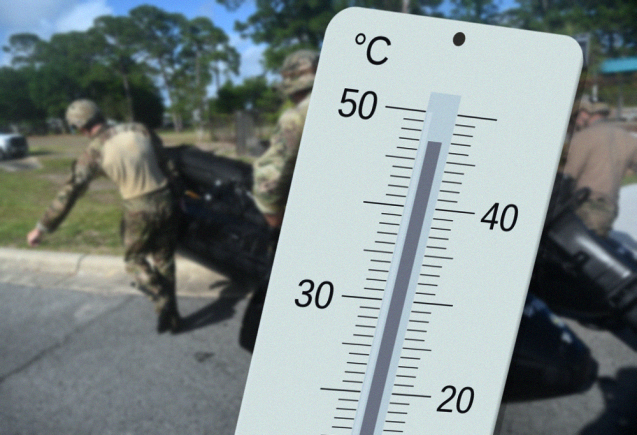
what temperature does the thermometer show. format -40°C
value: 47°C
